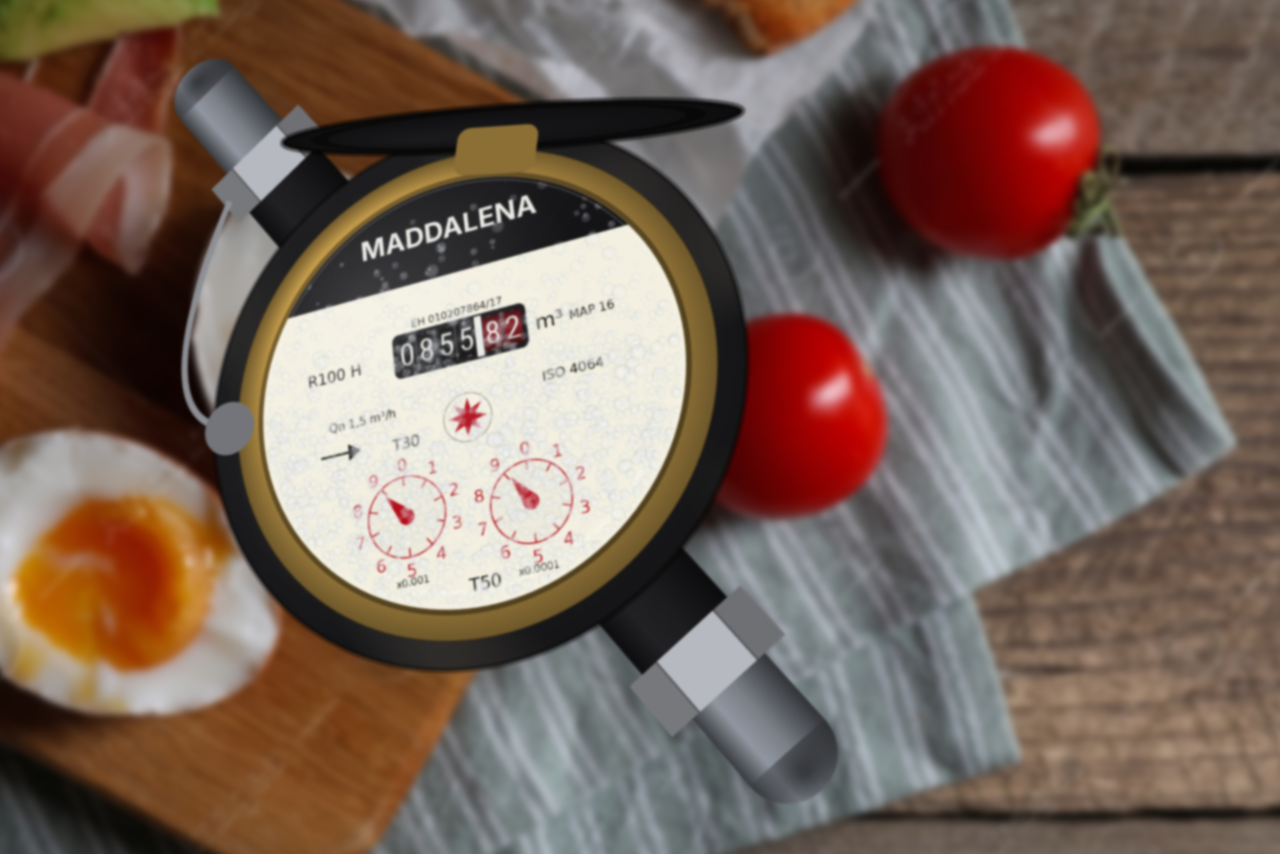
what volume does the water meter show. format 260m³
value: 855.8289m³
